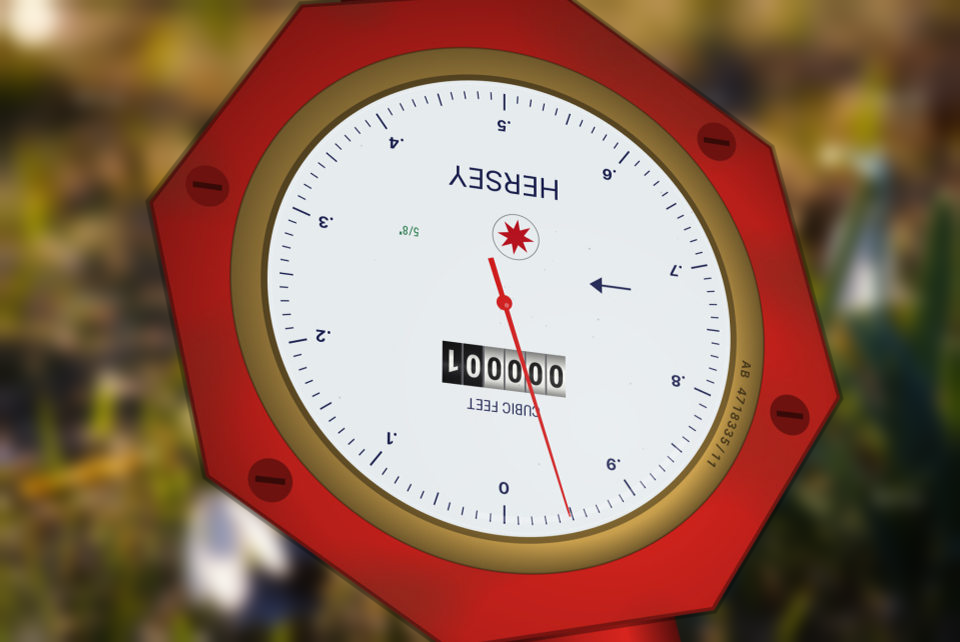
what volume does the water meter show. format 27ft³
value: 0.95ft³
